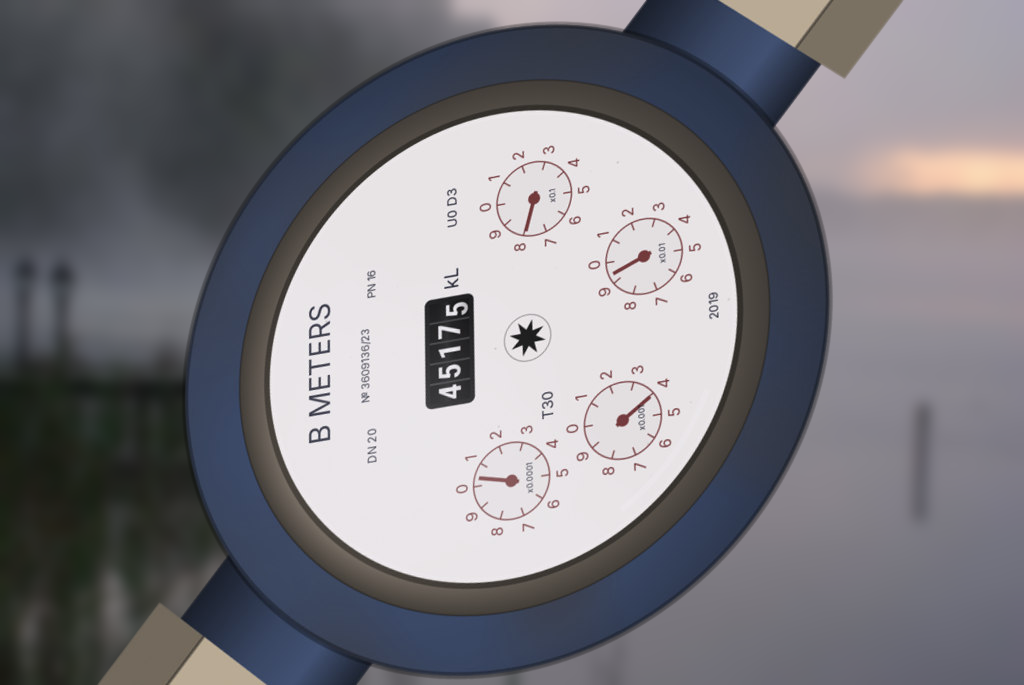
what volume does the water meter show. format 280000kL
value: 45174.7940kL
